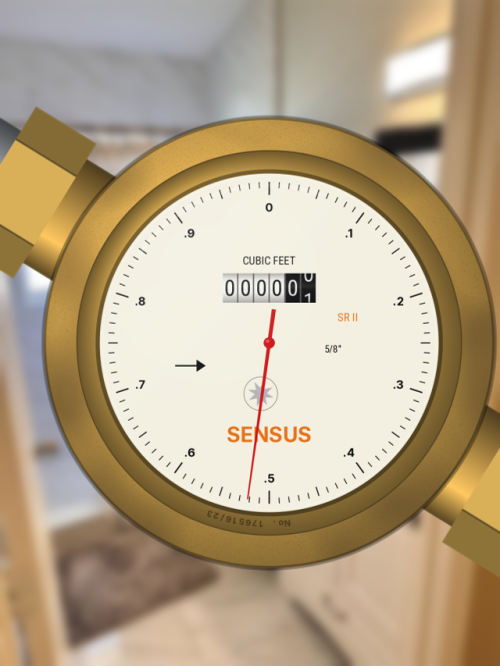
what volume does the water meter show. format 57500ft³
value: 0.52ft³
